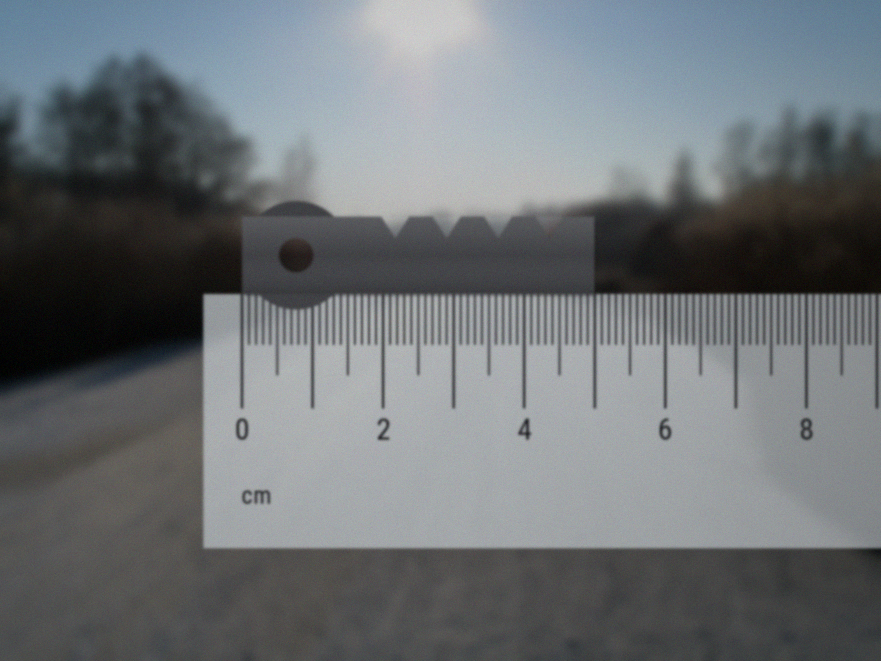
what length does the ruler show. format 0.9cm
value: 5cm
